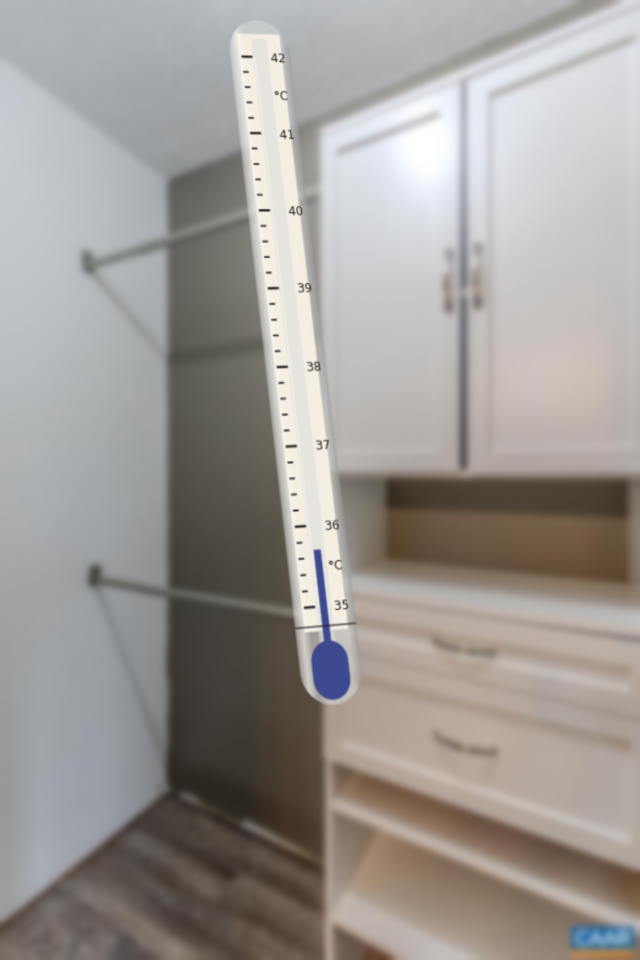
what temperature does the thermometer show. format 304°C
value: 35.7°C
